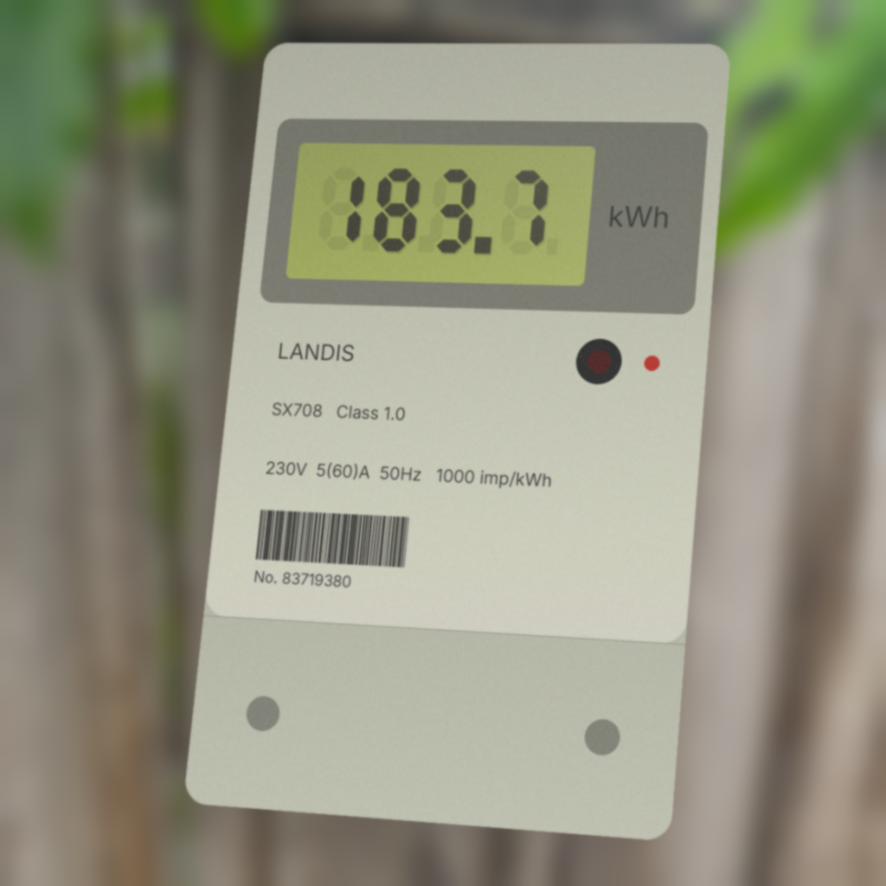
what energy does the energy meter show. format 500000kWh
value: 183.7kWh
